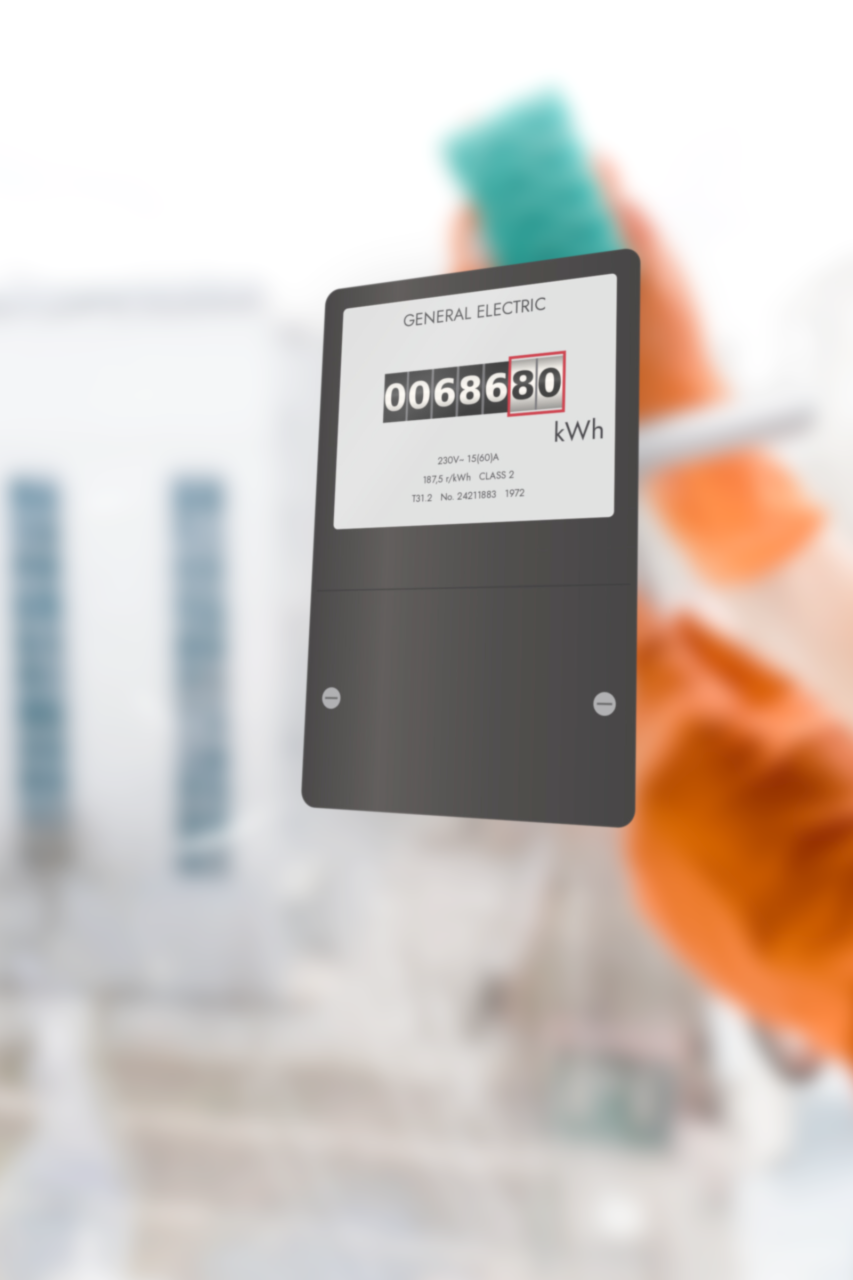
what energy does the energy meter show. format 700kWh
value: 686.80kWh
